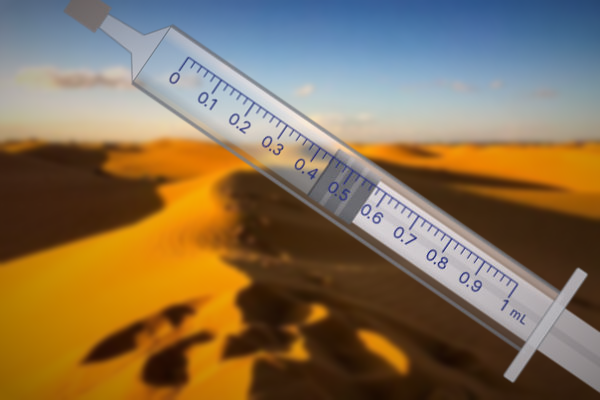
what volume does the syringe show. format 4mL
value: 0.44mL
